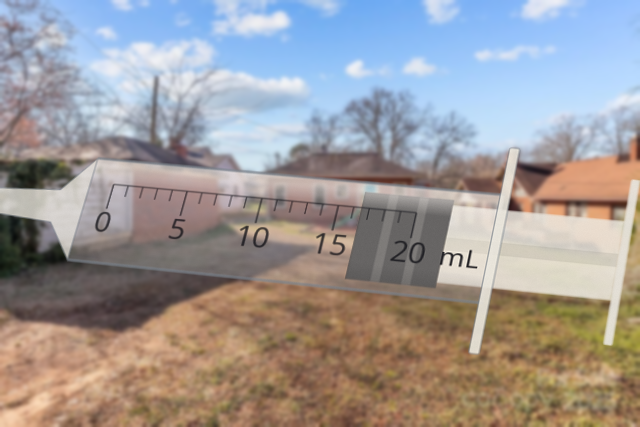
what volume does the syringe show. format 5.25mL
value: 16.5mL
